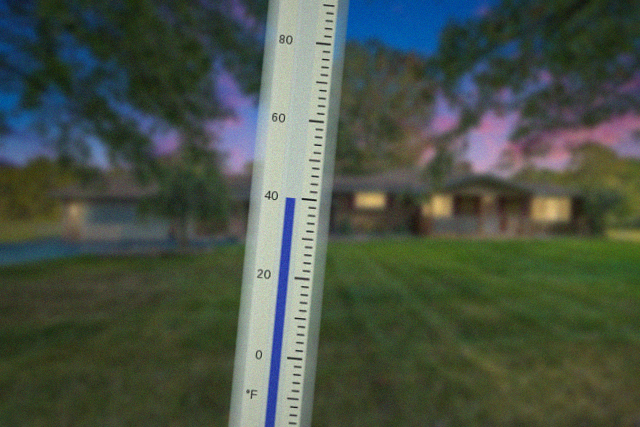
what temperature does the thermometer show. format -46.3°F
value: 40°F
